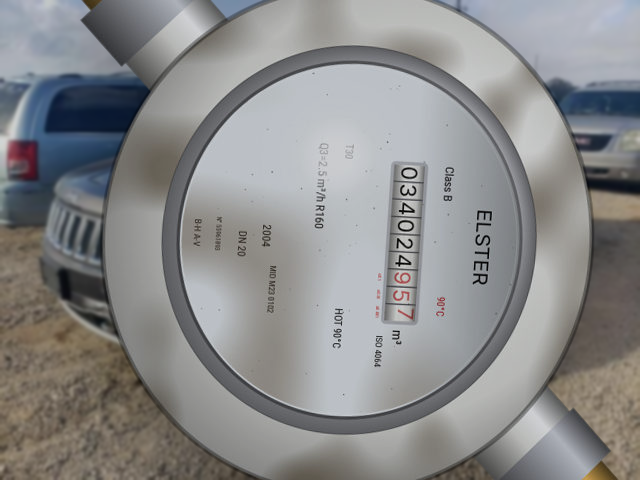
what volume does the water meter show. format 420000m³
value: 34024.957m³
